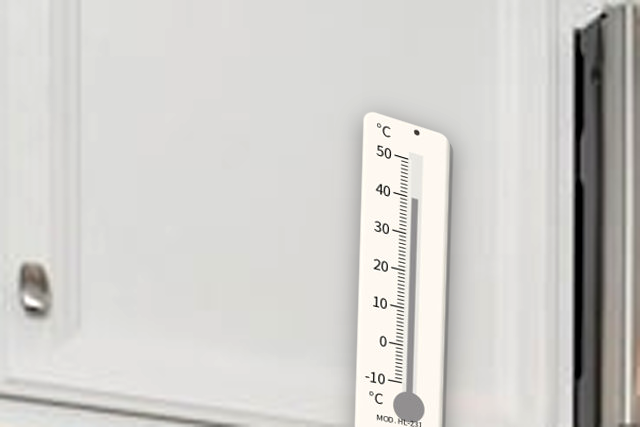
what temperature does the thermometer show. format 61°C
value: 40°C
